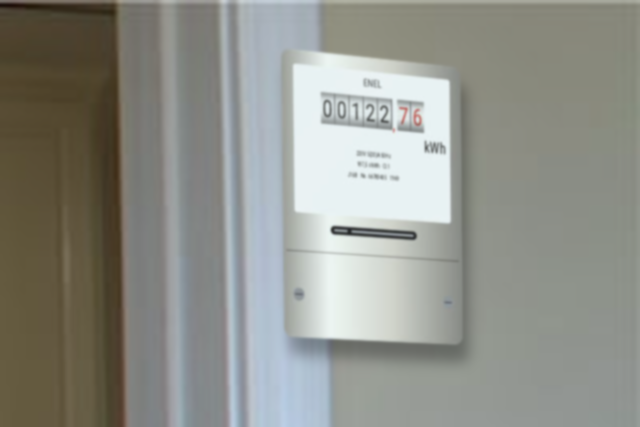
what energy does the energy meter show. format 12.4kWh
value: 122.76kWh
